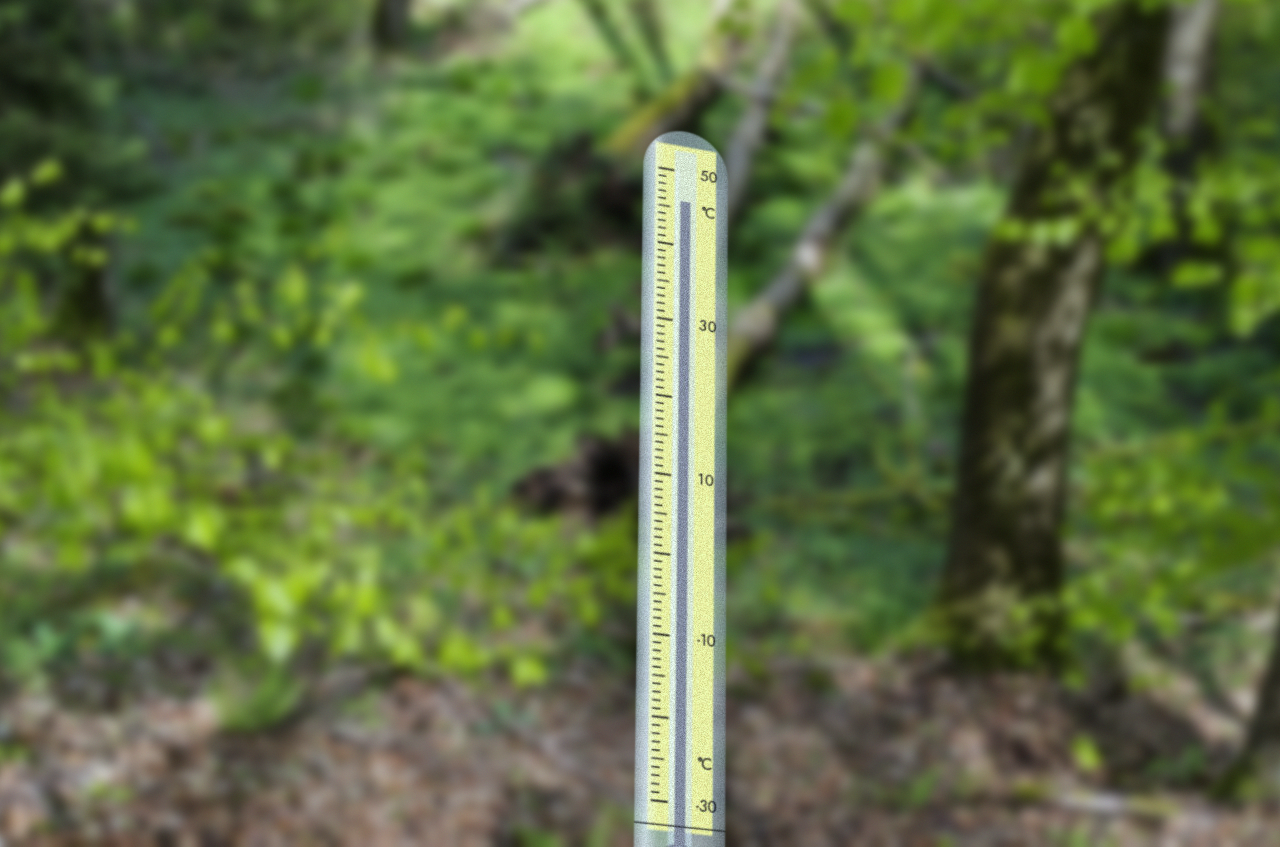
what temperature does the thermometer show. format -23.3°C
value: 46°C
